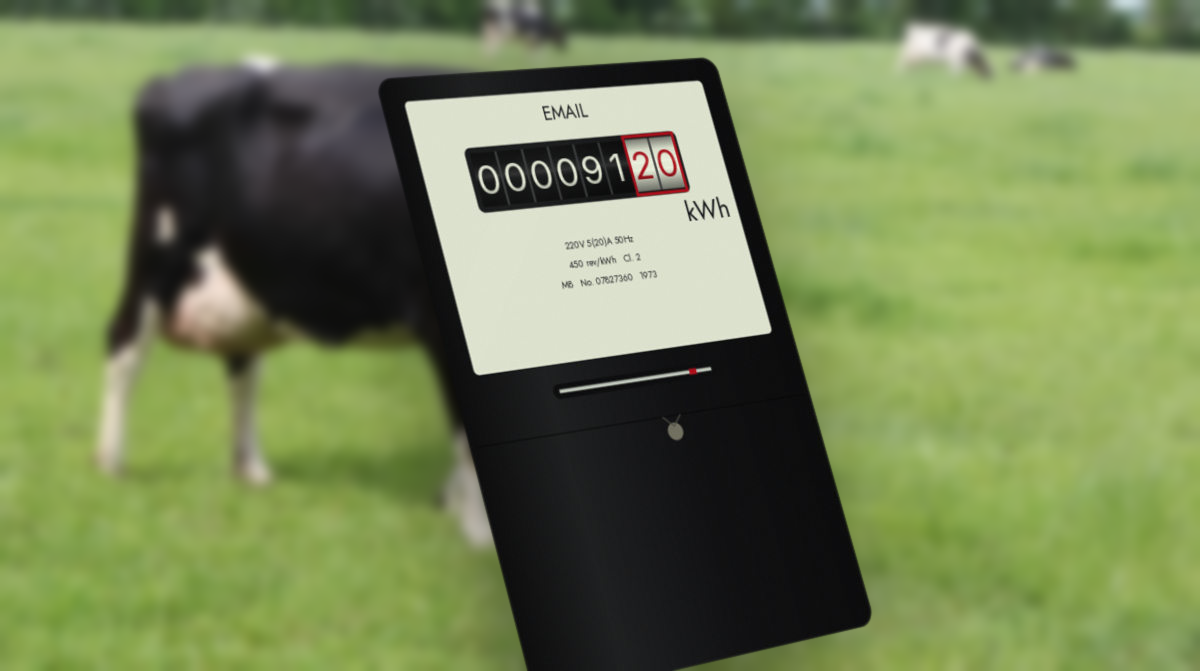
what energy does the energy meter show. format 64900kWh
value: 91.20kWh
